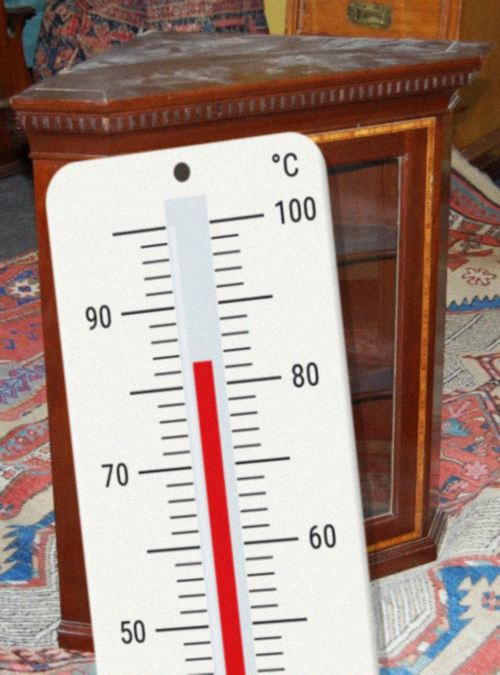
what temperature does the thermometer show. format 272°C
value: 83°C
